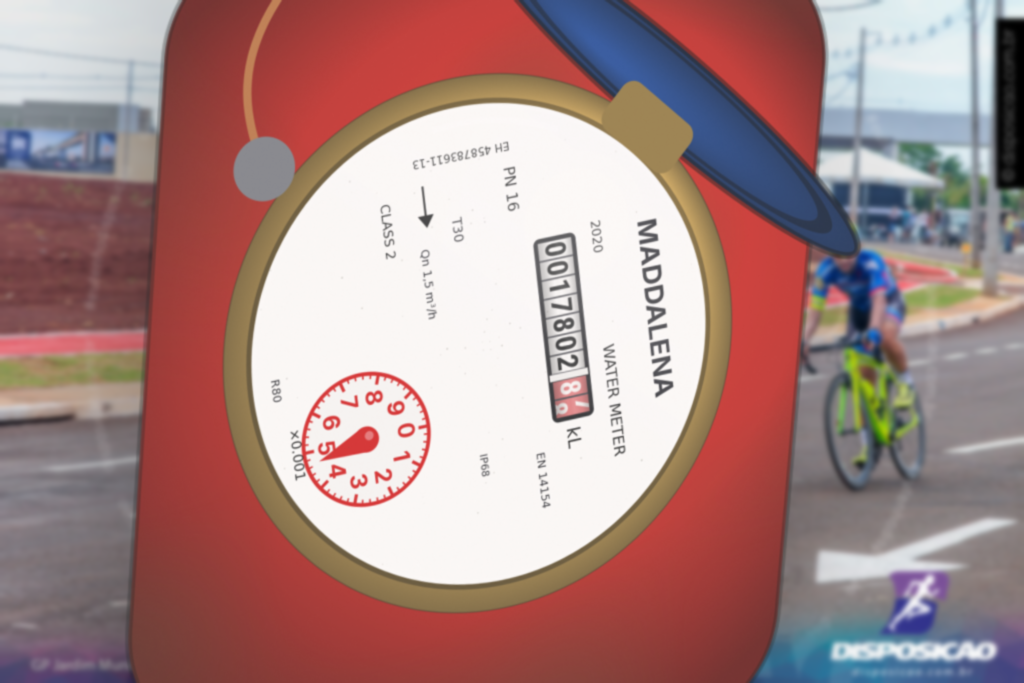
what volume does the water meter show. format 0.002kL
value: 17802.874kL
